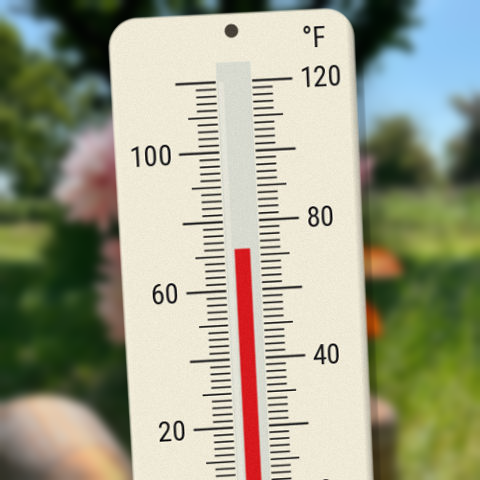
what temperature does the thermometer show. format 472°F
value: 72°F
